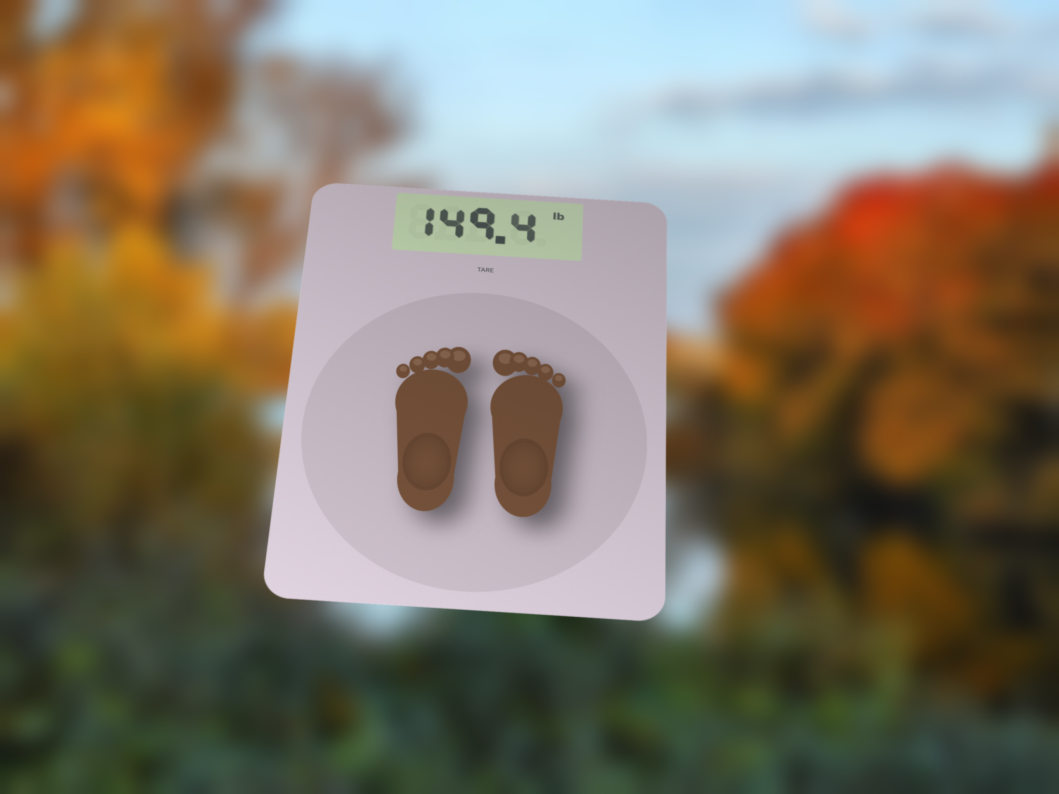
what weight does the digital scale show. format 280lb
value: 149.4lb
